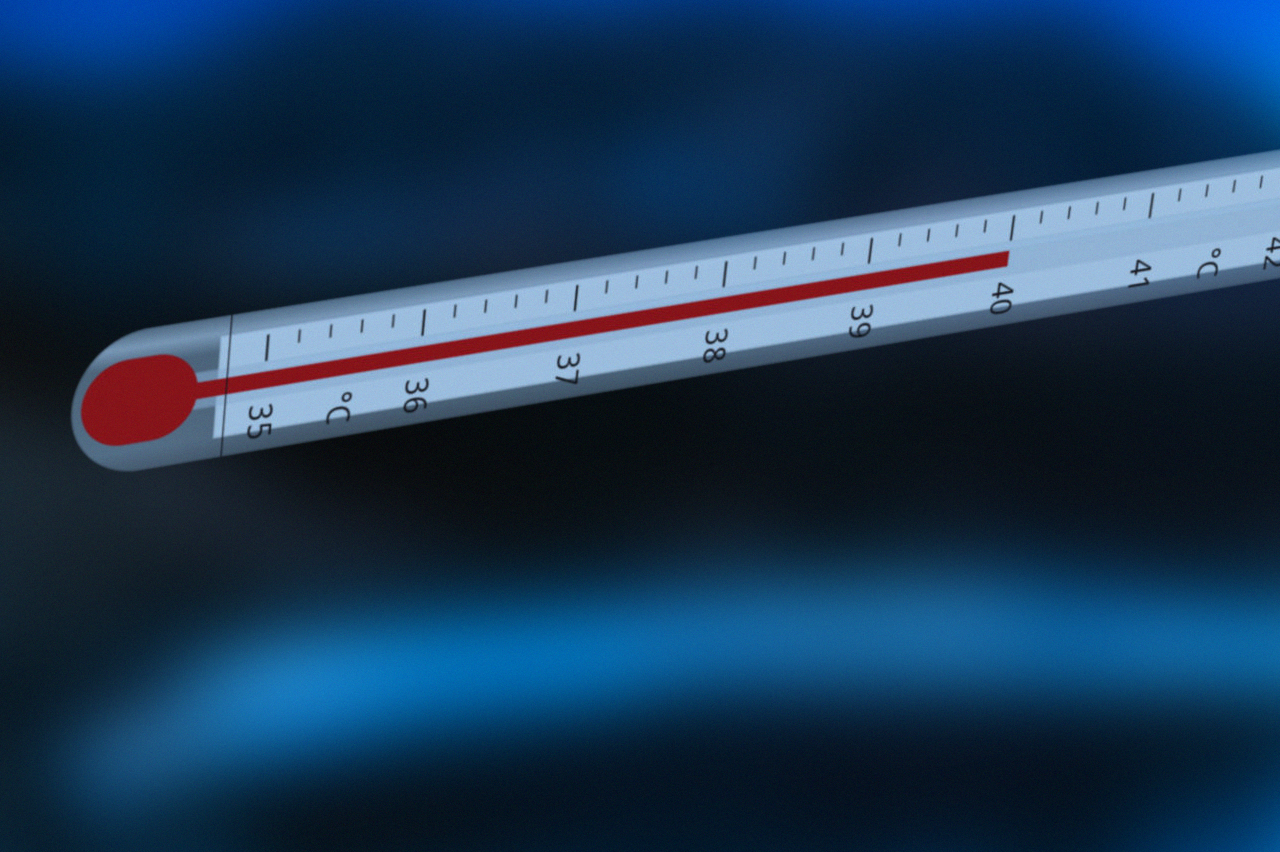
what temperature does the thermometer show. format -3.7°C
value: 40°C
